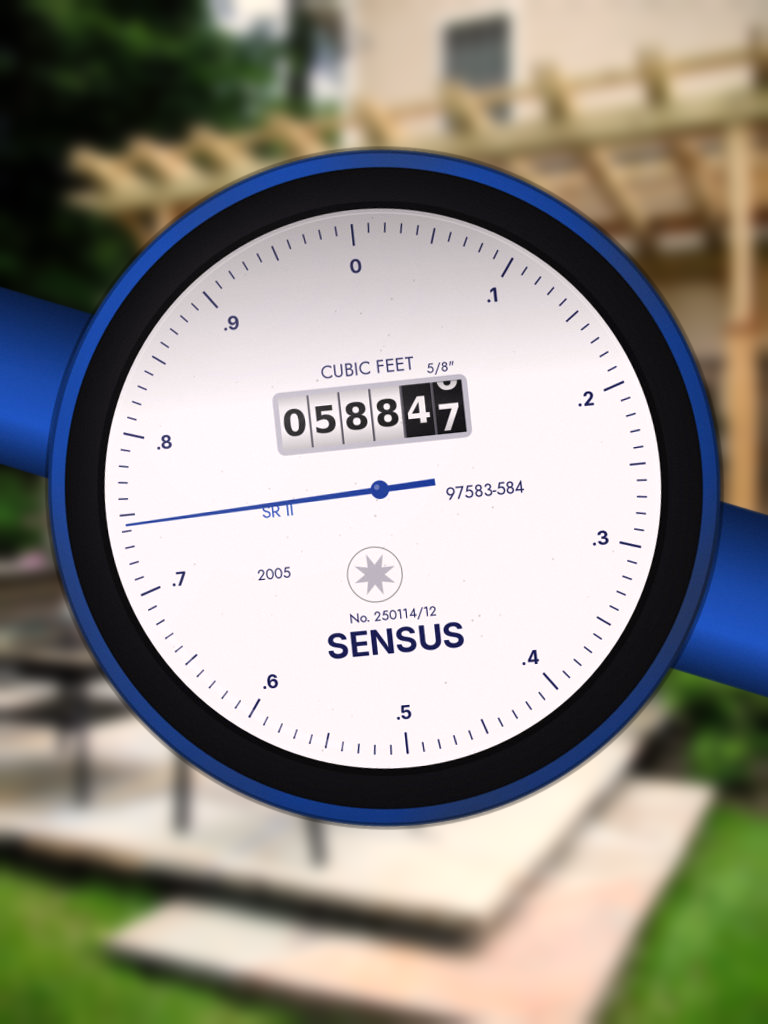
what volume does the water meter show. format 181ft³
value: 58846.74ft³
